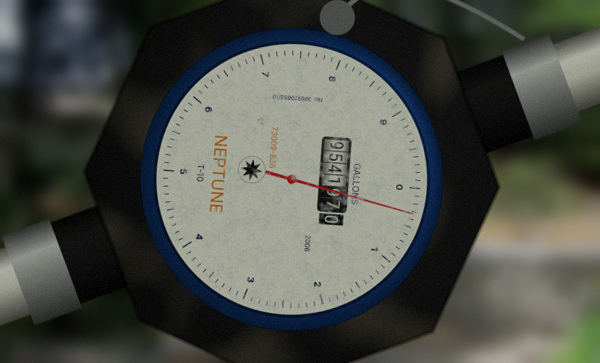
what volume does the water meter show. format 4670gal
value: 9541970.3gal
